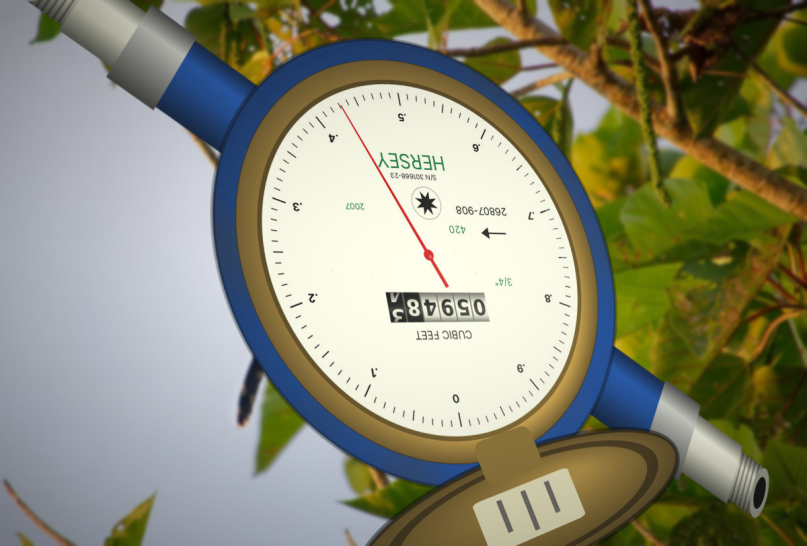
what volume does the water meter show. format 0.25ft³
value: 59483.43ft³
